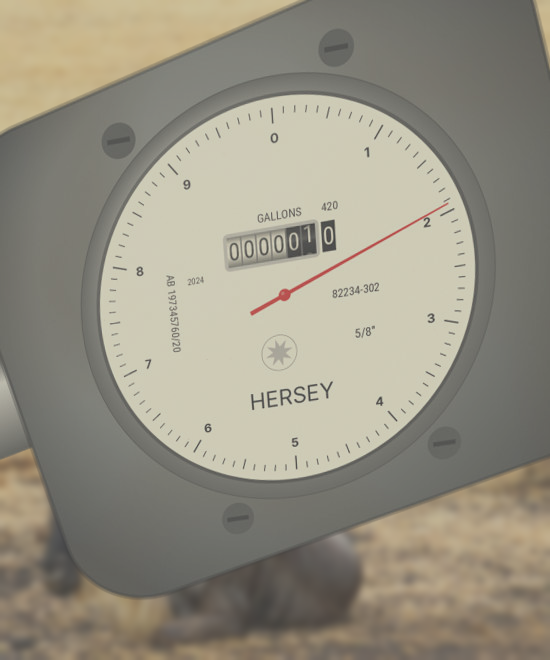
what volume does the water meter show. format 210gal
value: 11.9gal
